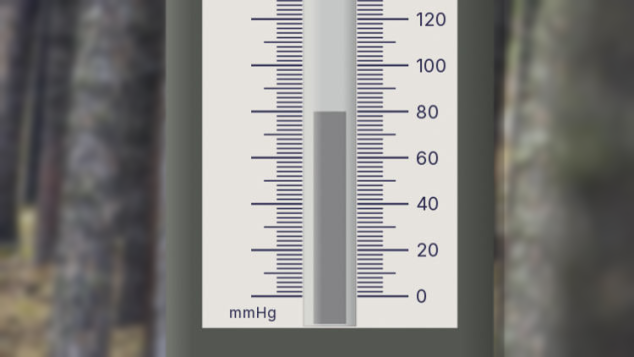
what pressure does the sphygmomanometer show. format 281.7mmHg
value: 80mmHg
